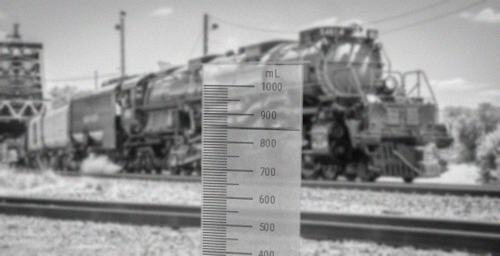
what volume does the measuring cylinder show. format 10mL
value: 850mL
